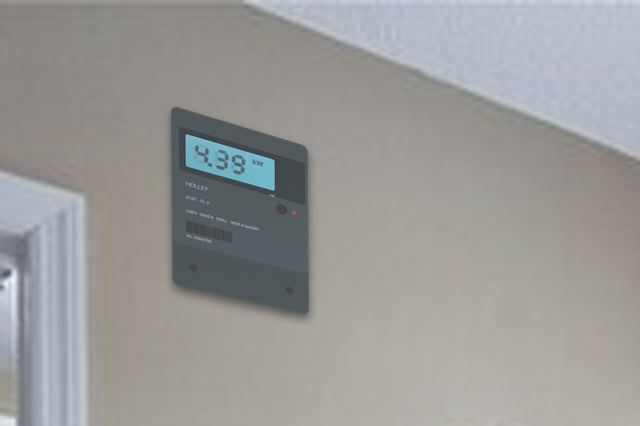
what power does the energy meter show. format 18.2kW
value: 4.39kW
